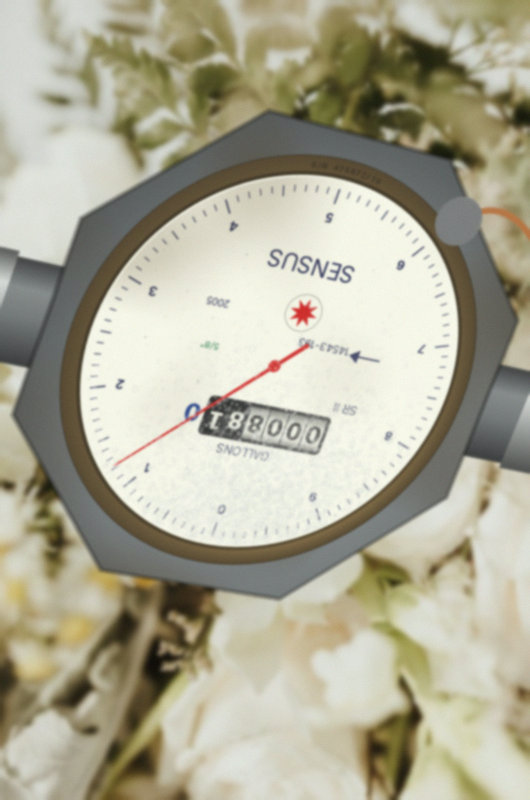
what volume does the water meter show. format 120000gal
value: 8811.2gal
